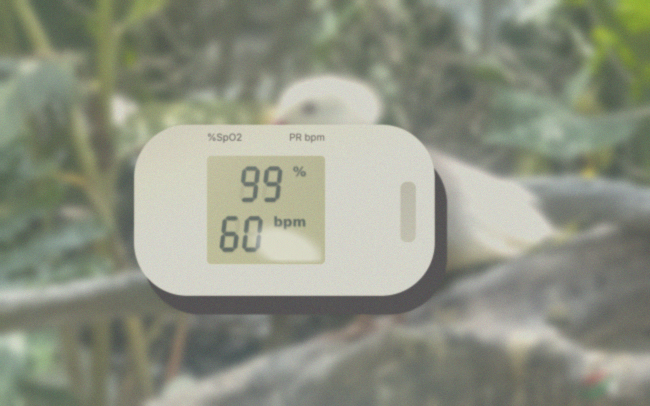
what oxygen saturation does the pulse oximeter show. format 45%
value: 99%
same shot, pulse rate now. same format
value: 60bpm
